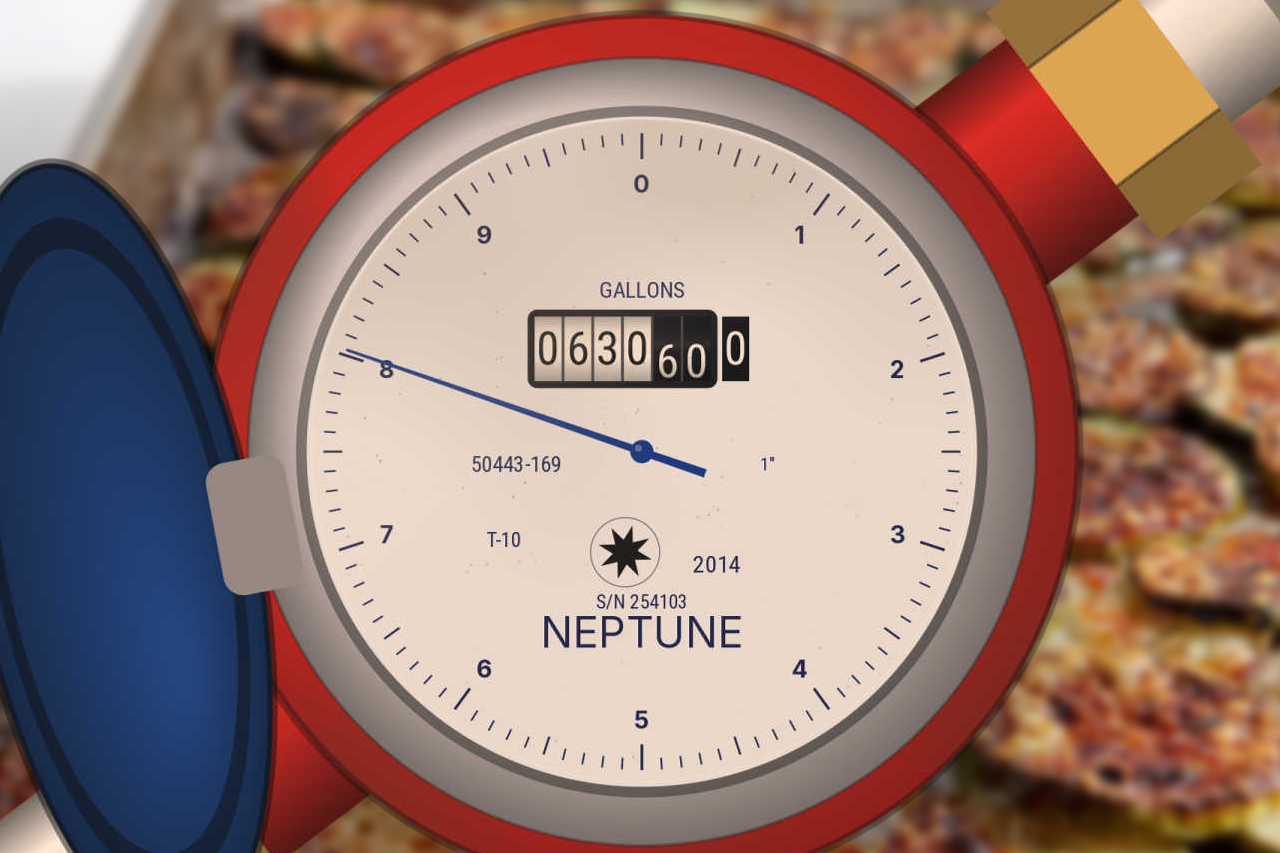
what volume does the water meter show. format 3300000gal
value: 630598.0gal
